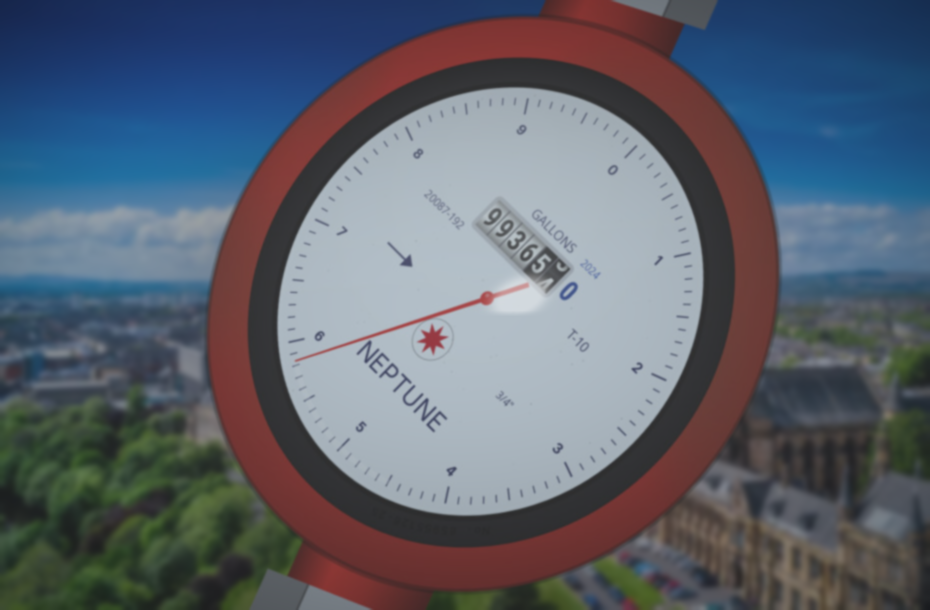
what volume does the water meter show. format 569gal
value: 9936535.8gal
